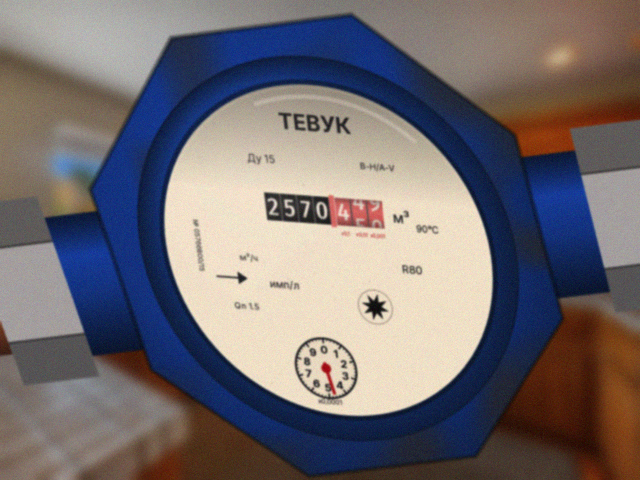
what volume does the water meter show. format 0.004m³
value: 2570.4494m³
